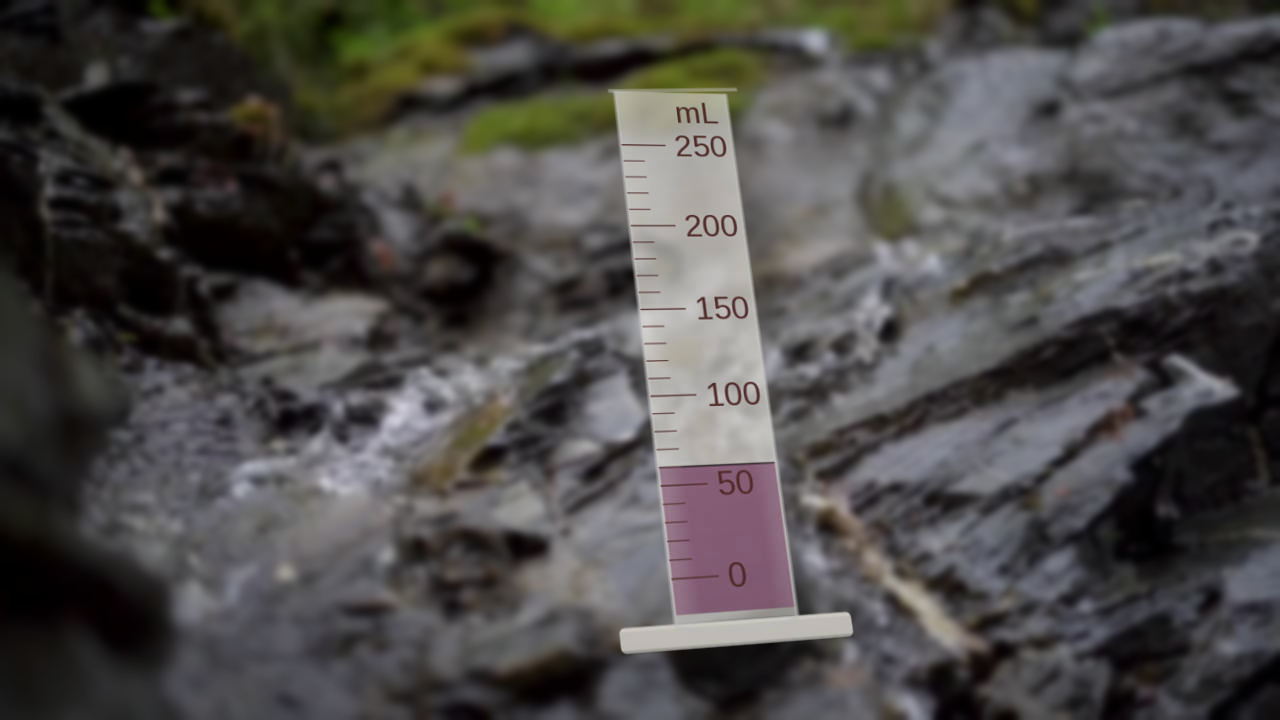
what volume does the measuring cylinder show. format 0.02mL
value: 60mL
